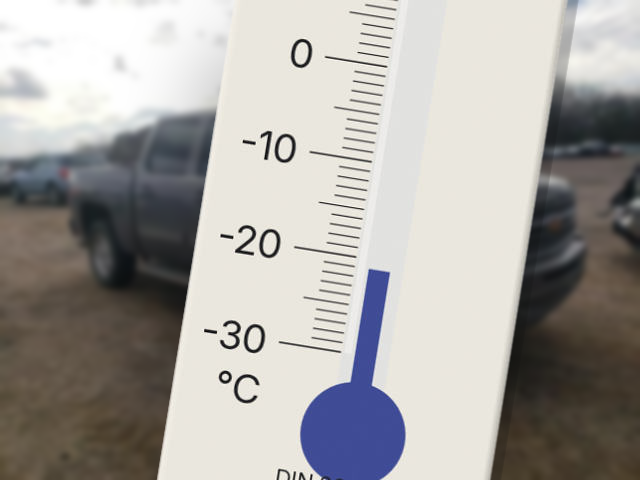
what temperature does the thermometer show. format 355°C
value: -21°C
